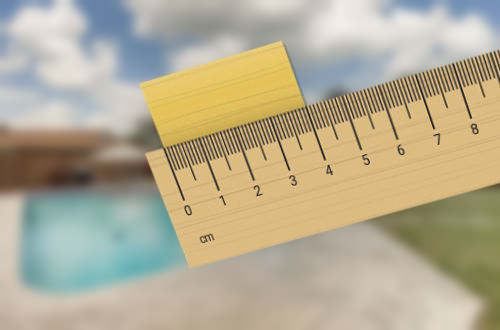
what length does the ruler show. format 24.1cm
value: 4cm
